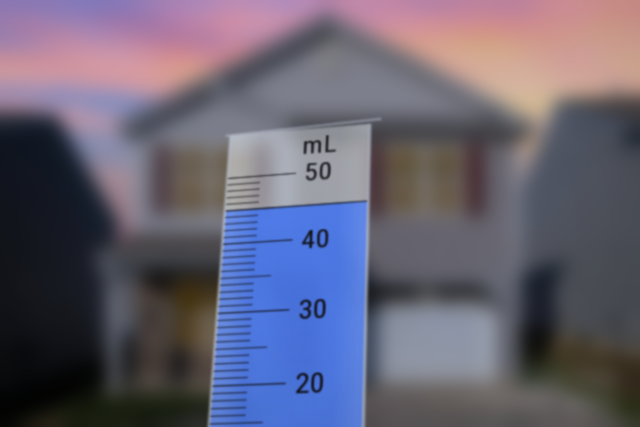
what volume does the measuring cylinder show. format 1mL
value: 45mL
